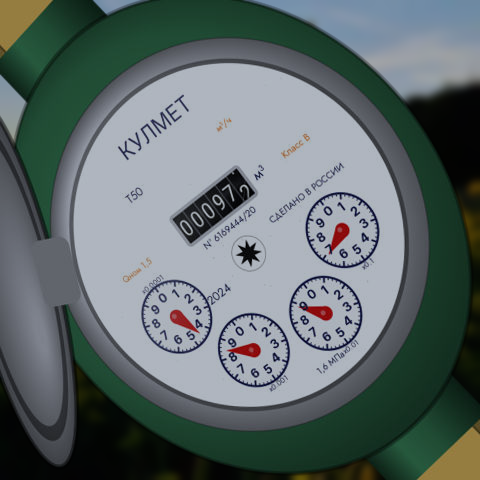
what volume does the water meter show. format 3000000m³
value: 971.6884m³
